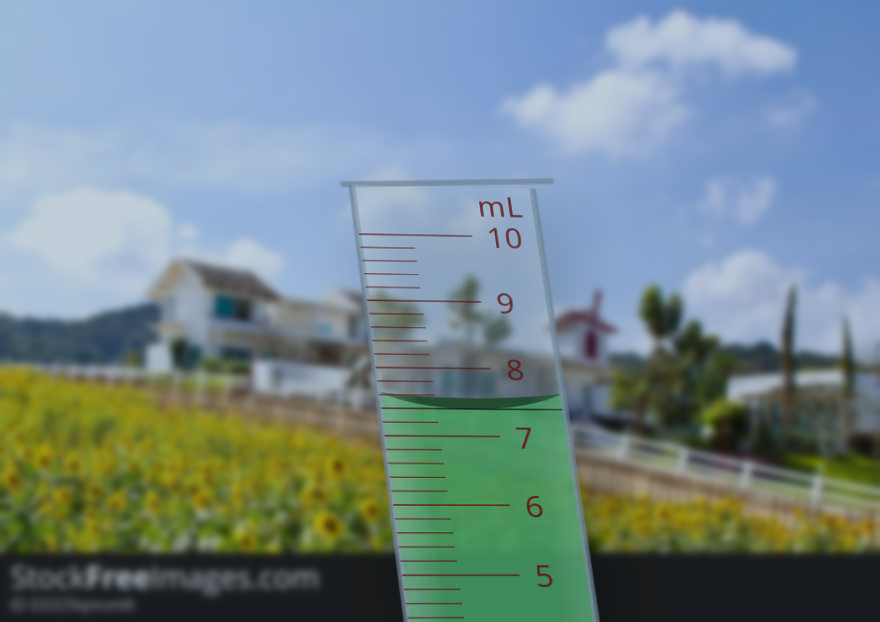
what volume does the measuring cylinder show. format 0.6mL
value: 7.4mL
